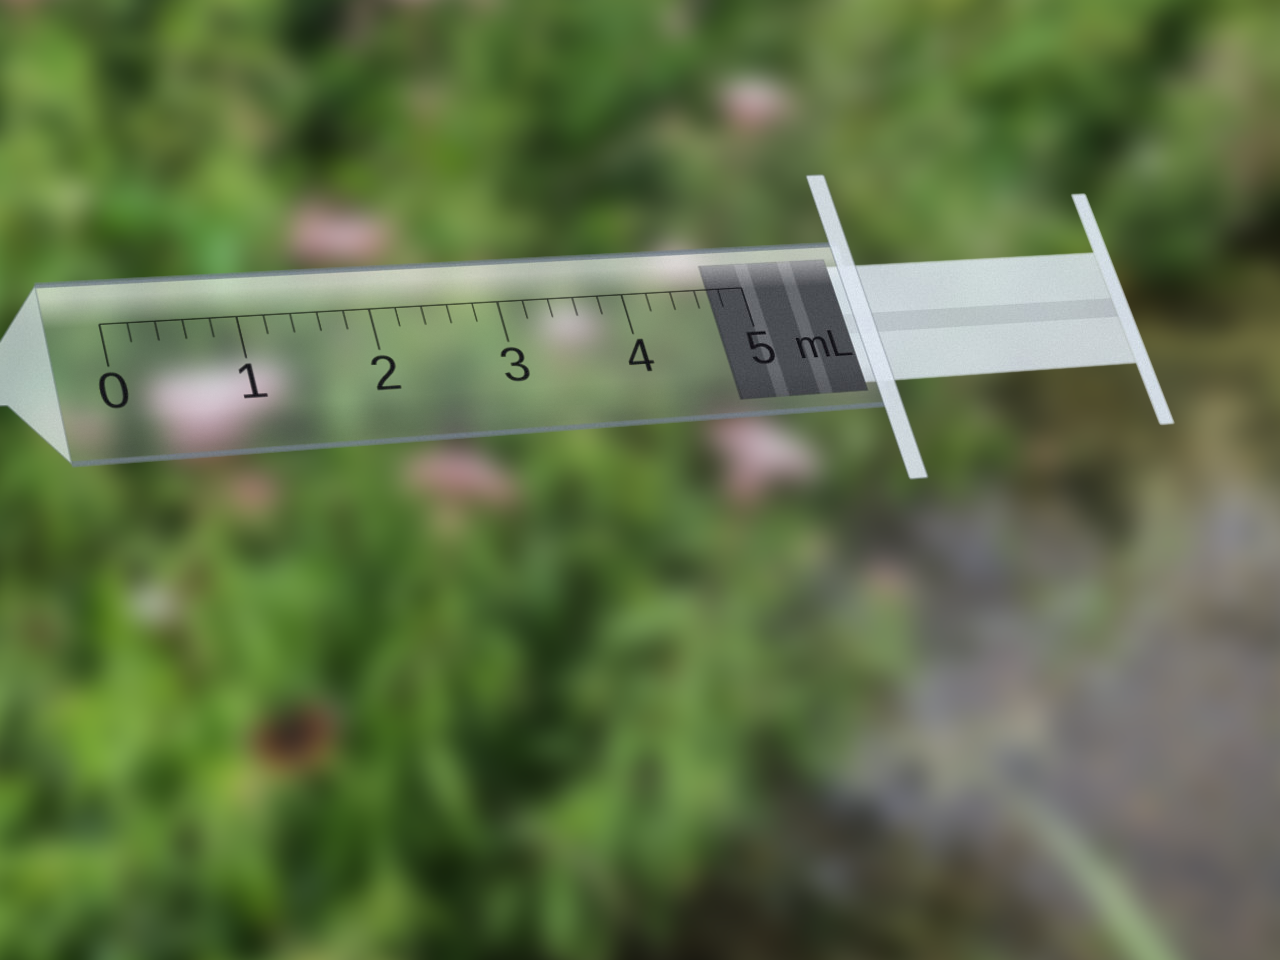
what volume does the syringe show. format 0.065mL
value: 4.7mL
